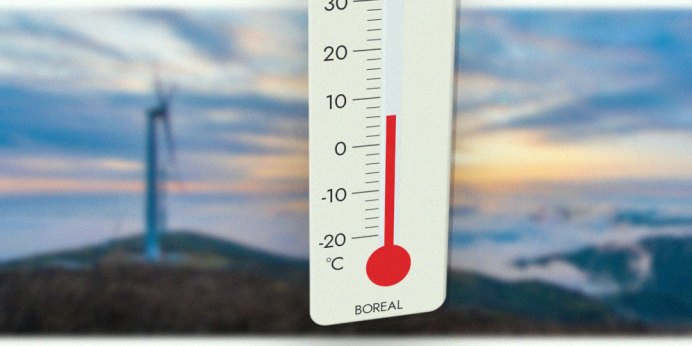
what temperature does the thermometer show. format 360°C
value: 6°C
